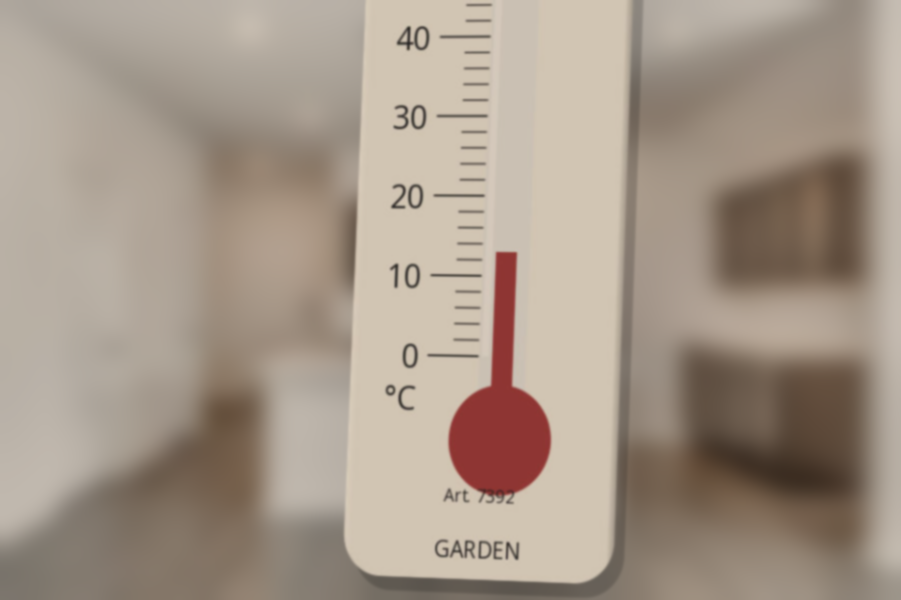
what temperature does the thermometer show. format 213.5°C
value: 13°C
